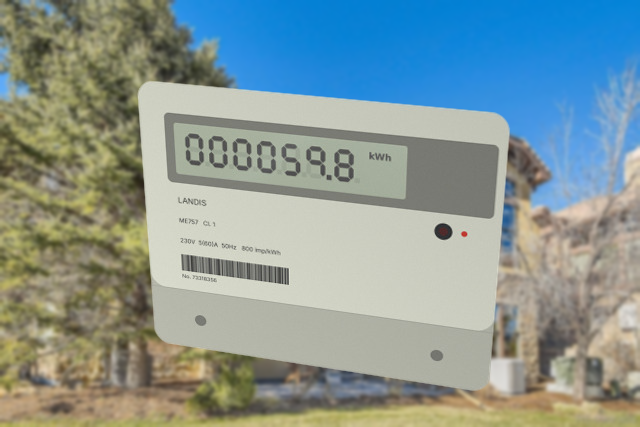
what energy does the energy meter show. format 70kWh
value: 59.8kWh
